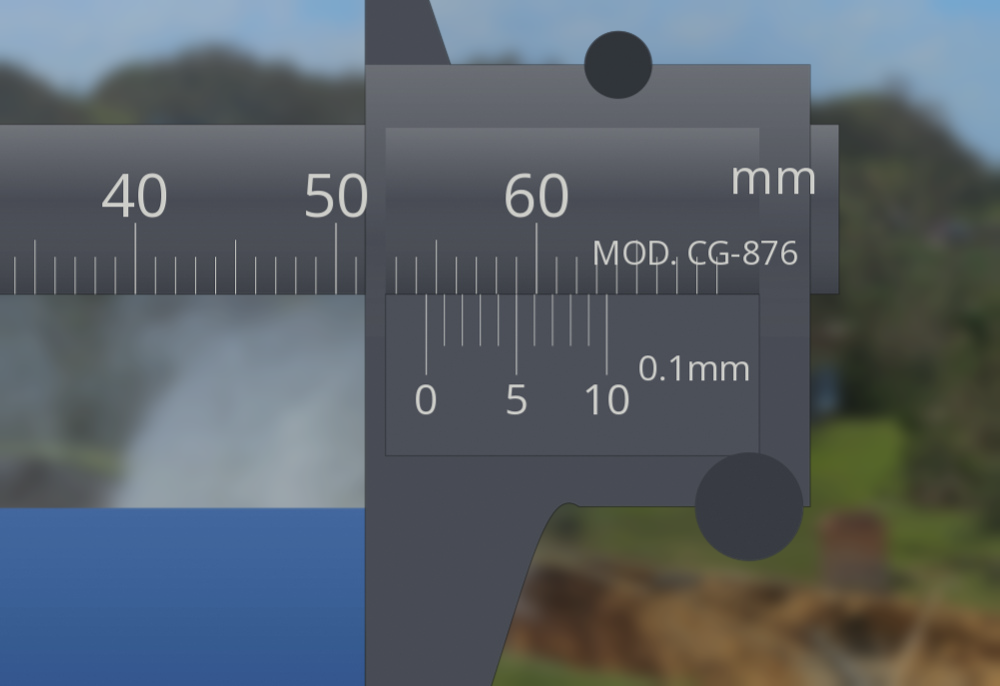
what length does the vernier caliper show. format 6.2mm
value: 54.5mm
